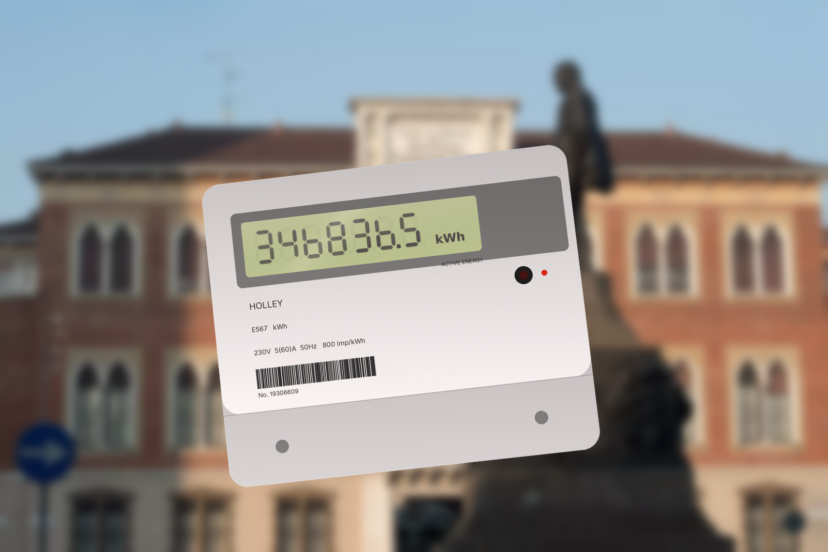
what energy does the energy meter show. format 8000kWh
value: 346836.5kWh
